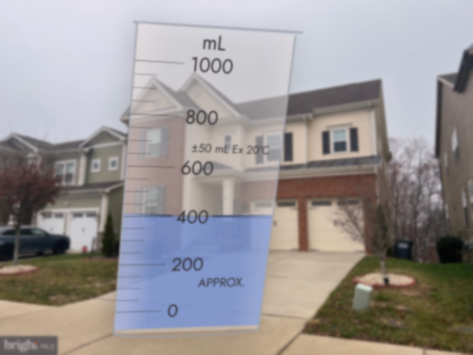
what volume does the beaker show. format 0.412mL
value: 400mL
